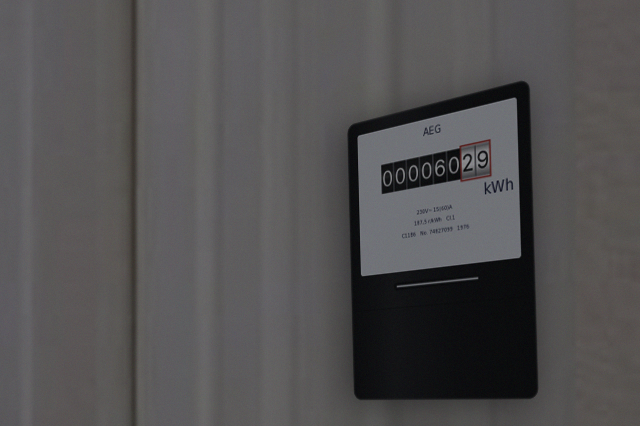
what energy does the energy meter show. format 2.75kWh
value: 60.29kWh
